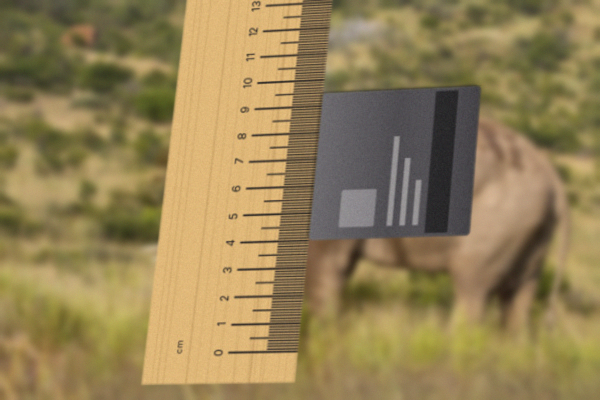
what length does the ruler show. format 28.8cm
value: 5.5cm
